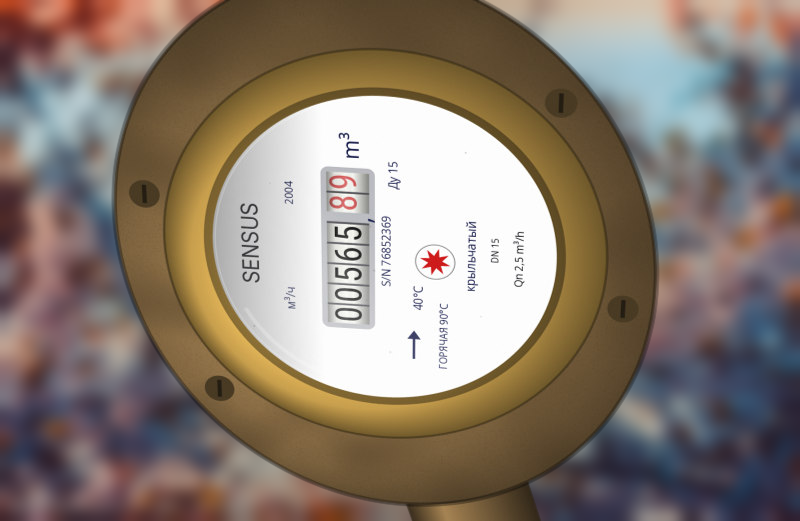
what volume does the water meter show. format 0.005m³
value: 565.89m³
